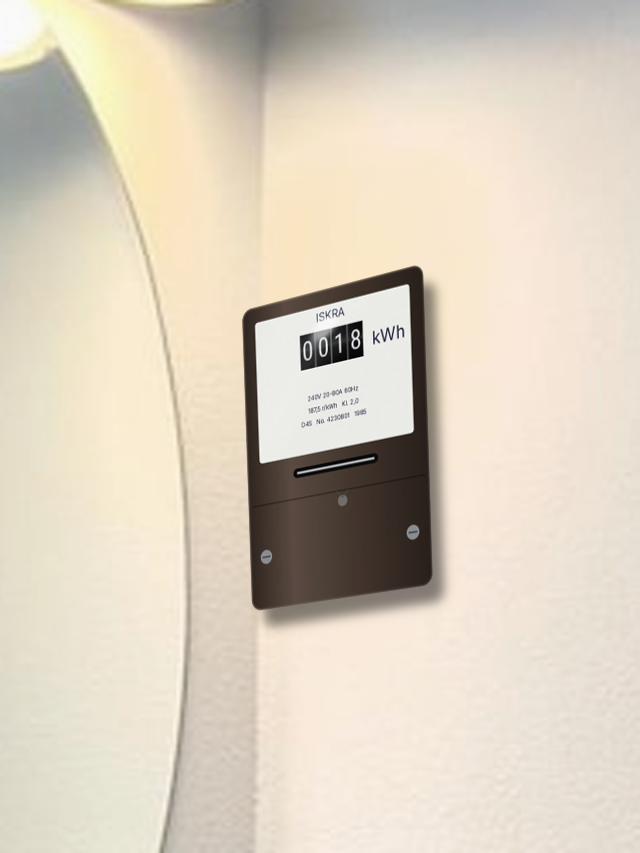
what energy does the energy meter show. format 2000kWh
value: 18kWh
